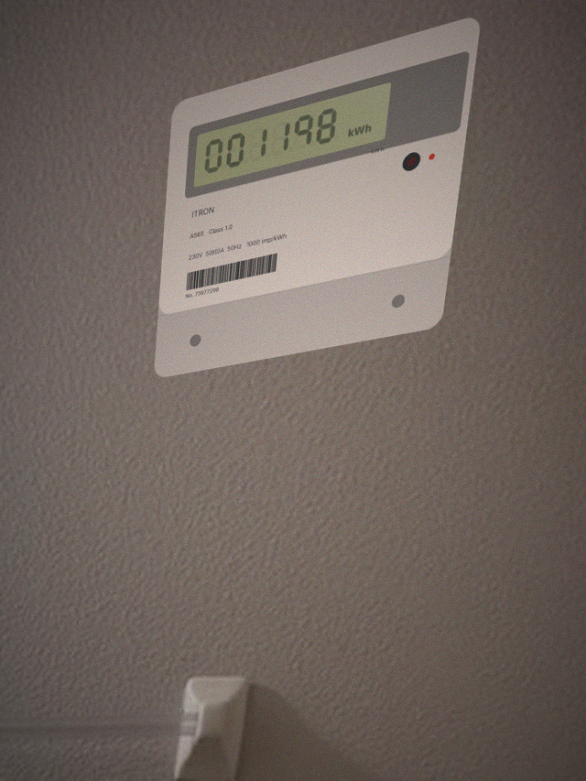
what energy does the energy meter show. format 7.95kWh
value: 1198kWh
